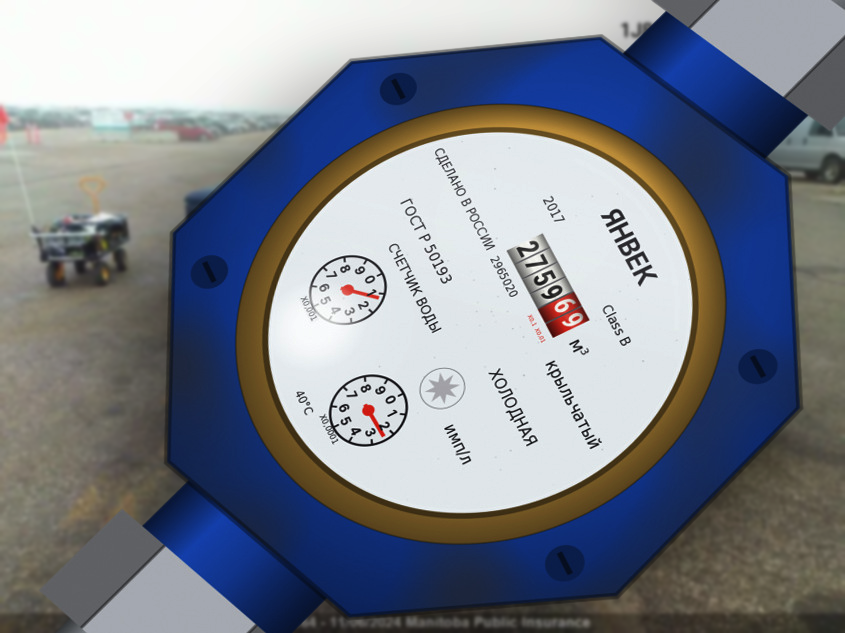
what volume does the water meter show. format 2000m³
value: 2759.6912m³
